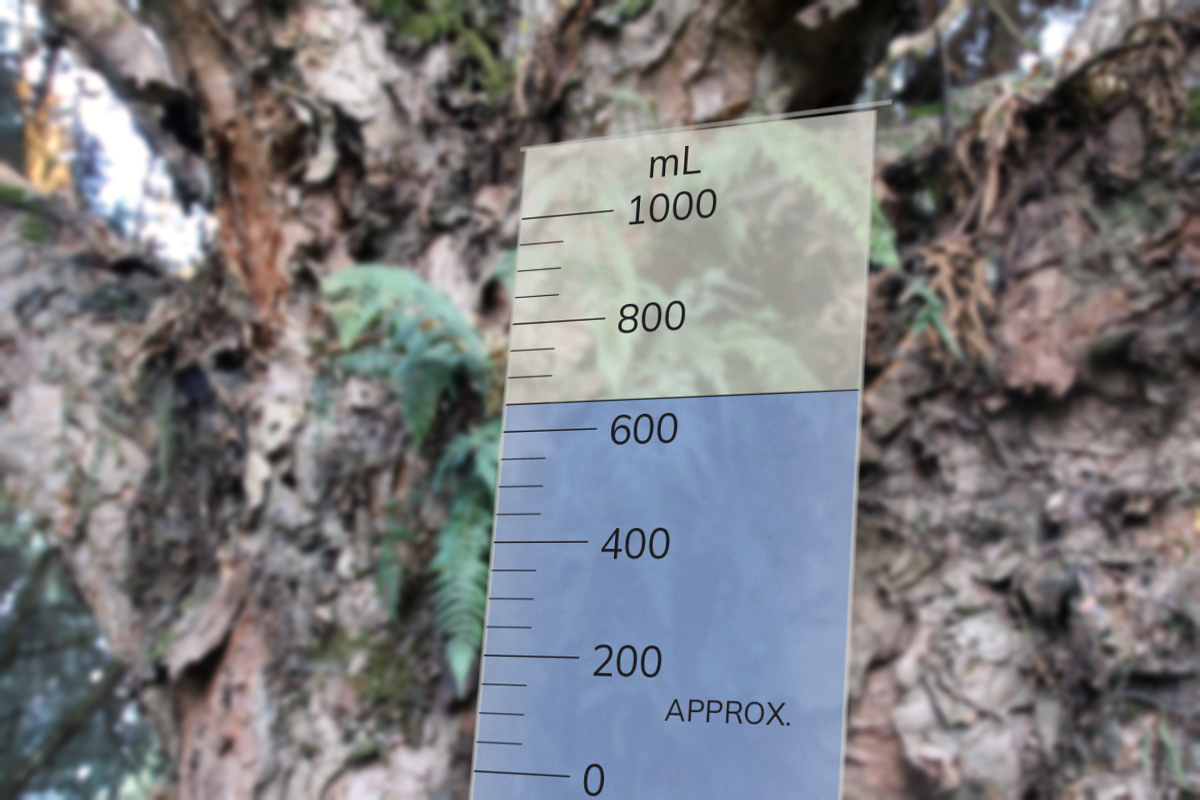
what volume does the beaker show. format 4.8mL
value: 650mL
